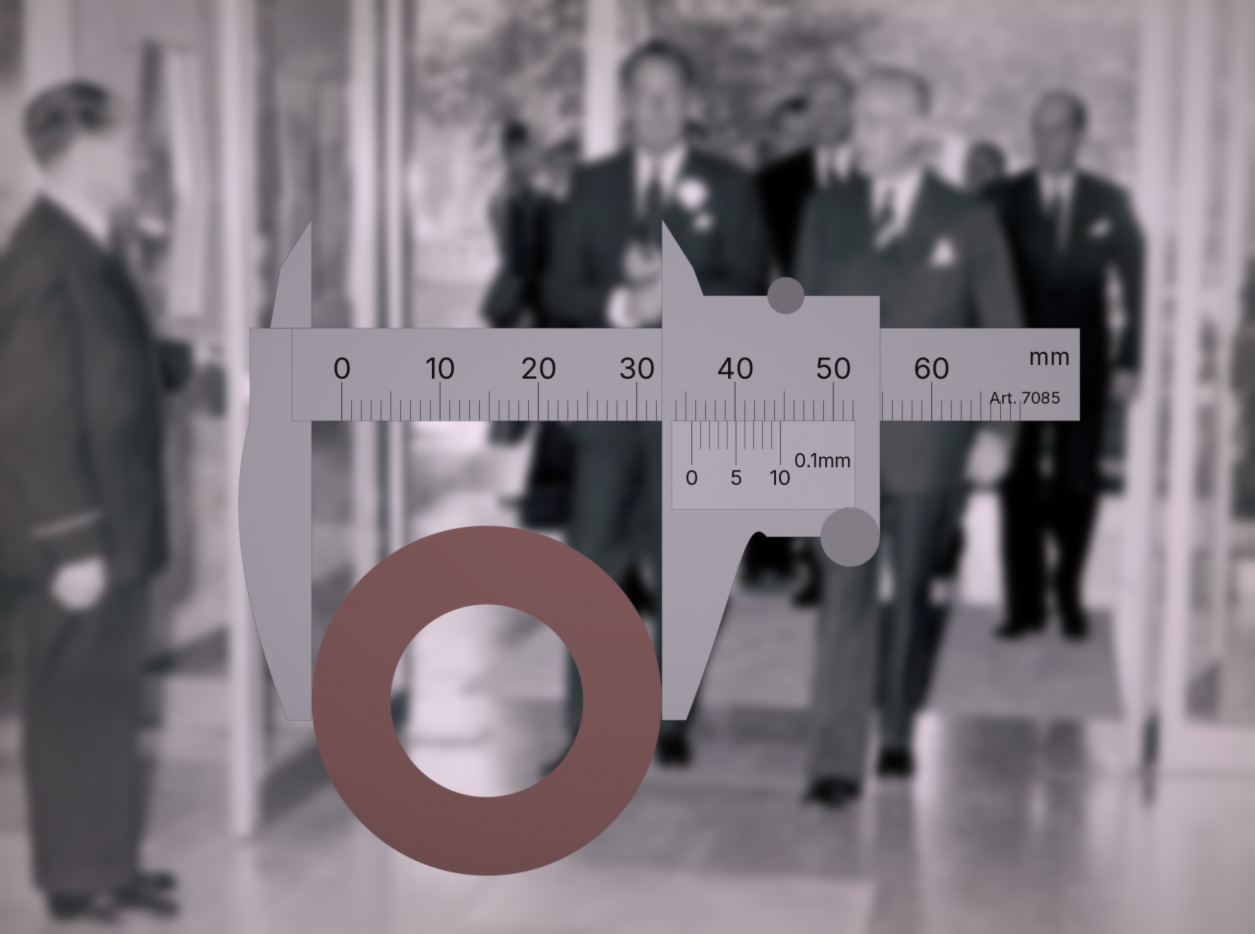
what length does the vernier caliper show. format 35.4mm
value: 35.6mm
